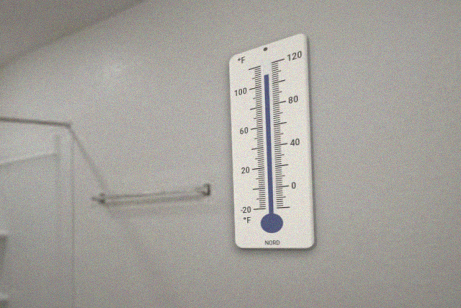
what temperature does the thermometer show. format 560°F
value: 110°F
